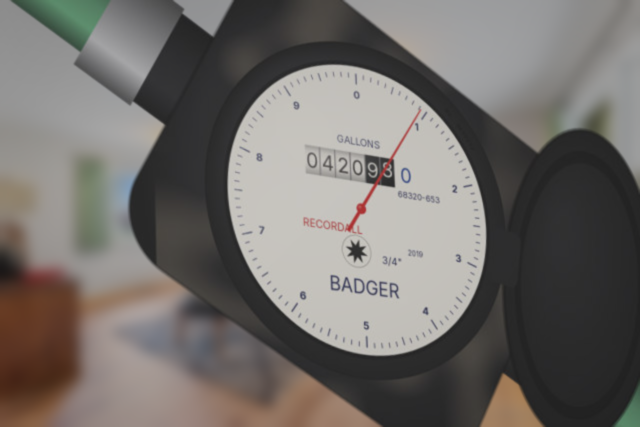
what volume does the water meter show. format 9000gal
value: 420980.9gal
